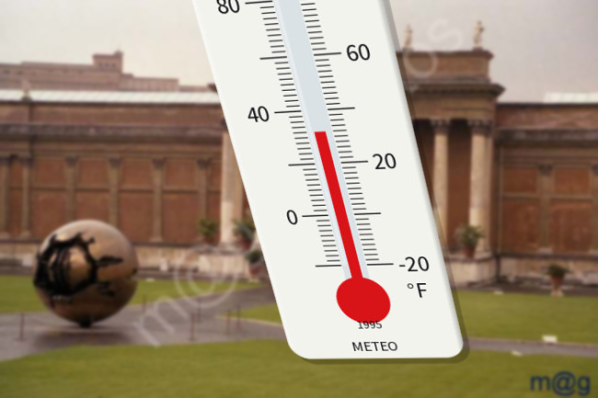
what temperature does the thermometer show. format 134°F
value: 32°F
